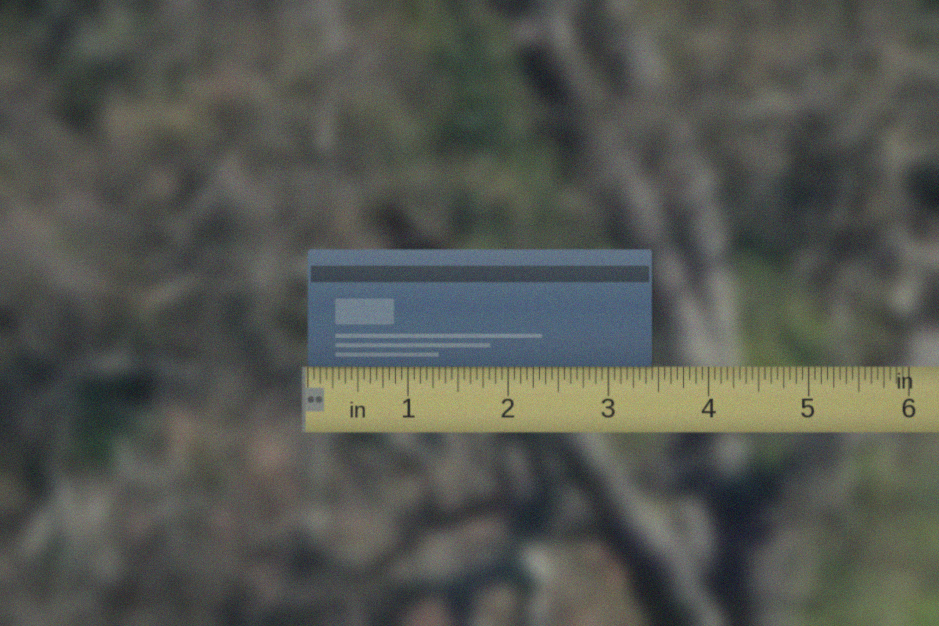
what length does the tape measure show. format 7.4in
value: 3.4375in
